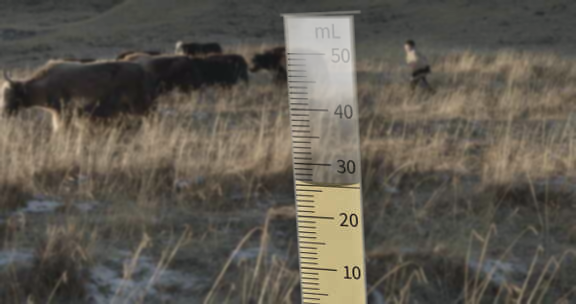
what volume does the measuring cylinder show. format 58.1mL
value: 26mL
